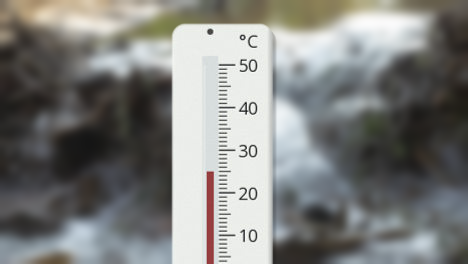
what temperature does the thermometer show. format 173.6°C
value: 25°C
